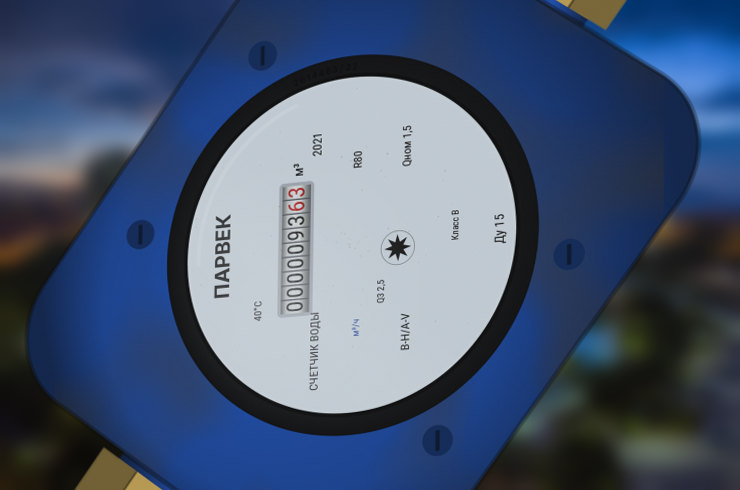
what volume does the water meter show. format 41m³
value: 93.63m³
